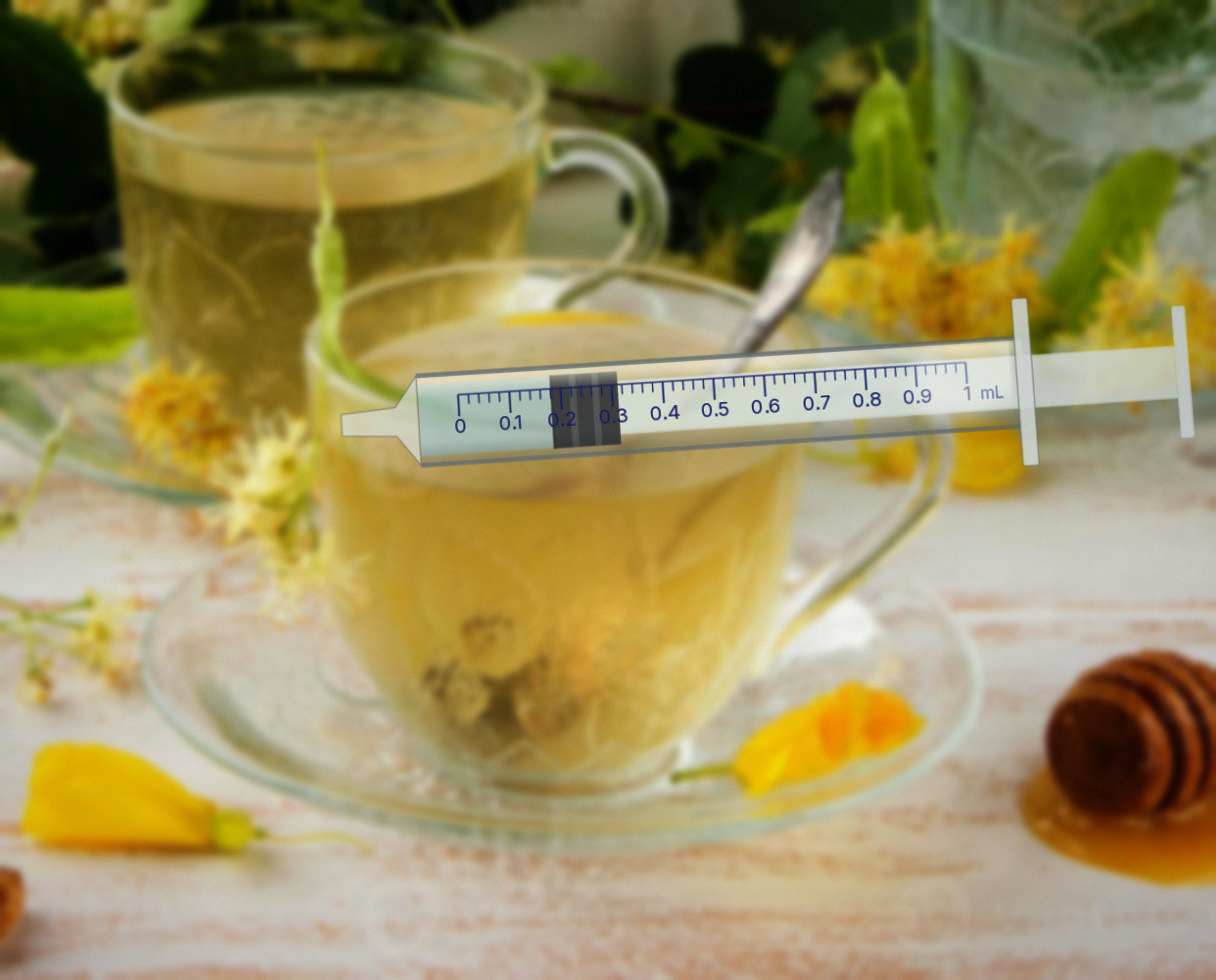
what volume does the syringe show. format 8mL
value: 0.18mL
